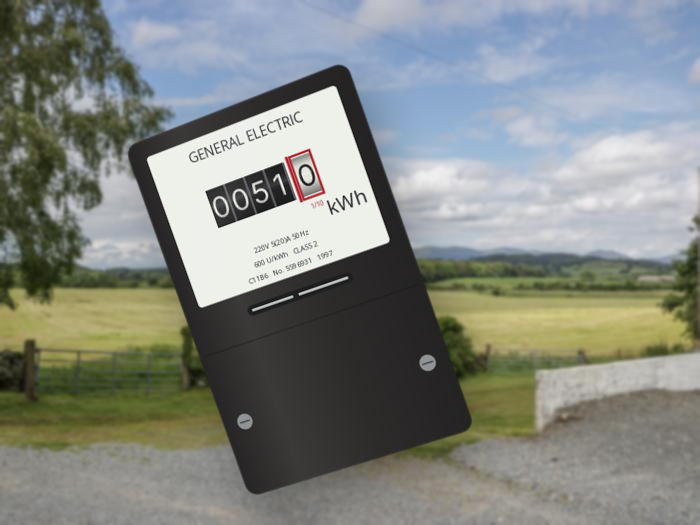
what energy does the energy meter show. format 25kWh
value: 51.0kWh
